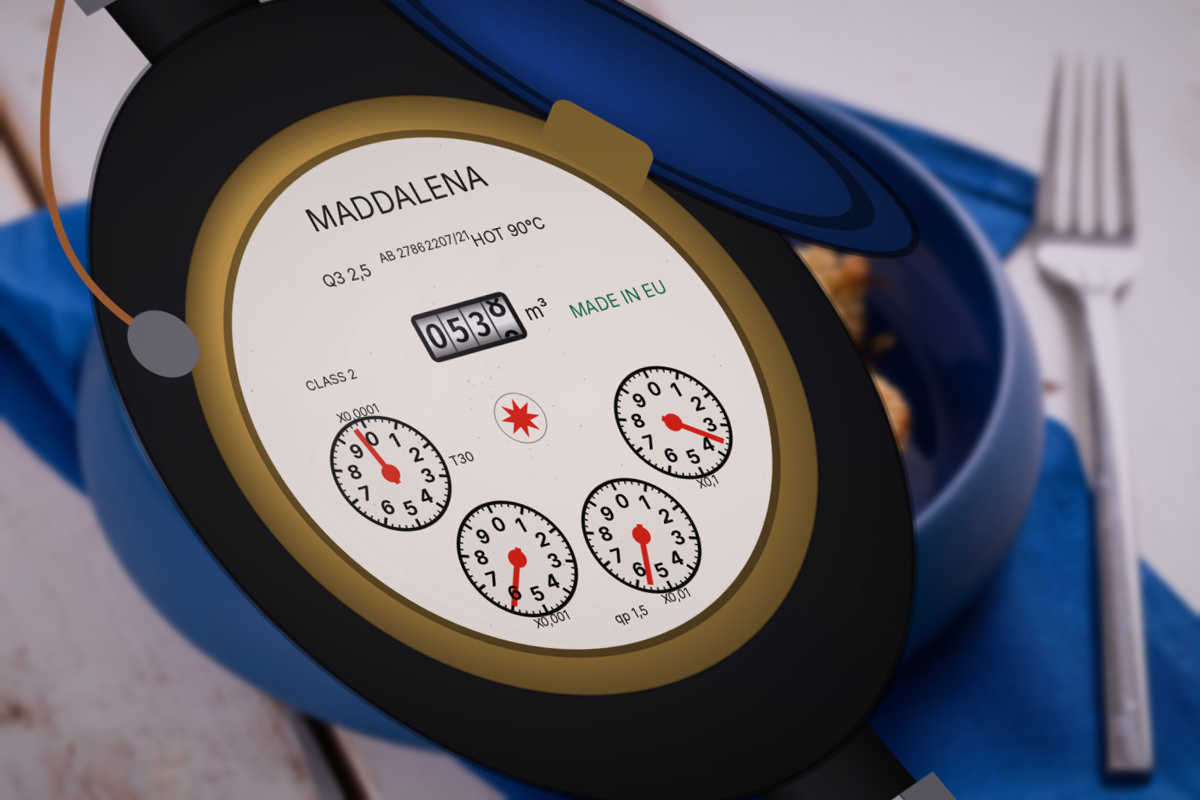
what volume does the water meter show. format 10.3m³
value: 538.3559m³
